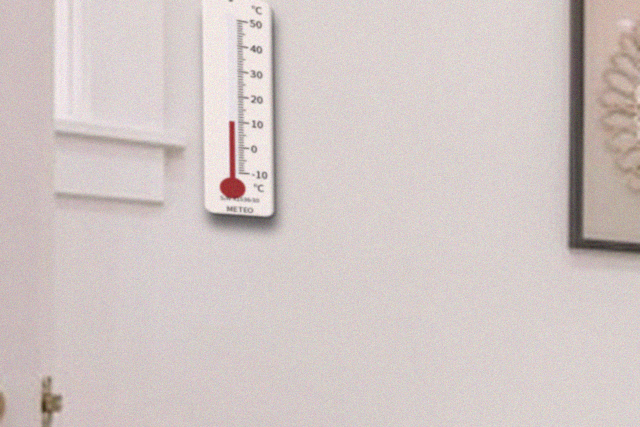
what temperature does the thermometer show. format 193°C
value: 10°C
